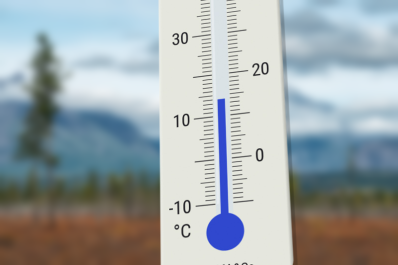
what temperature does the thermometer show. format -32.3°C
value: 14°C
